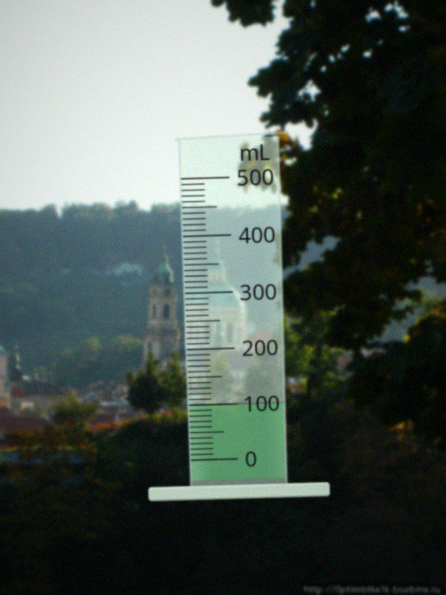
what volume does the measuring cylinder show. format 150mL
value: 100mL
